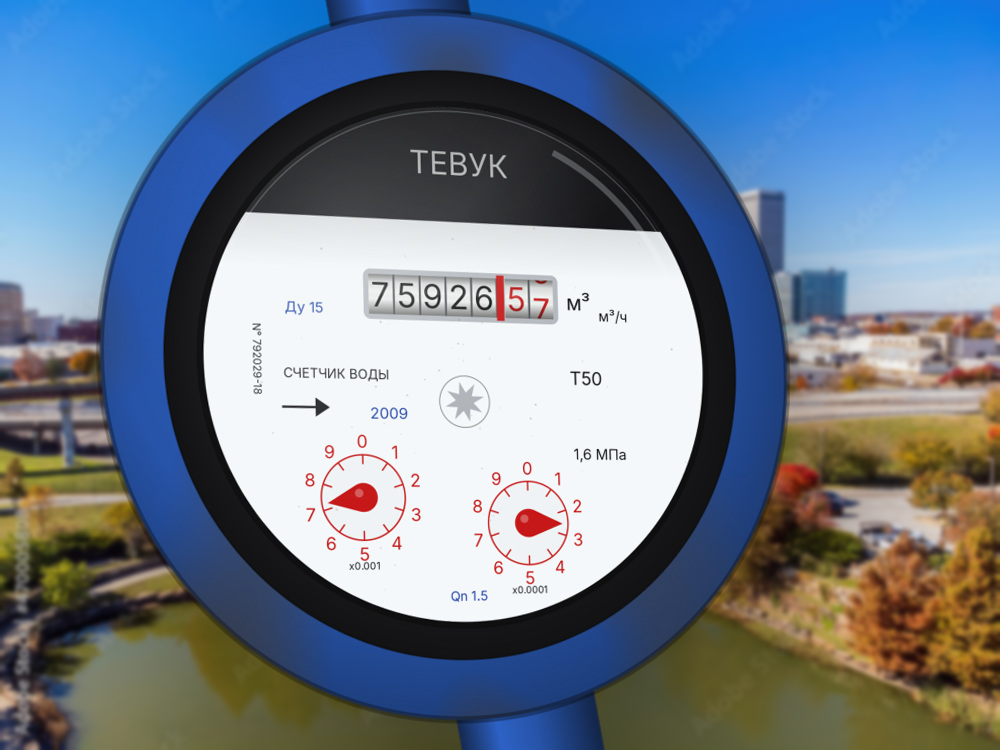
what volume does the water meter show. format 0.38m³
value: 75926.5672m³
